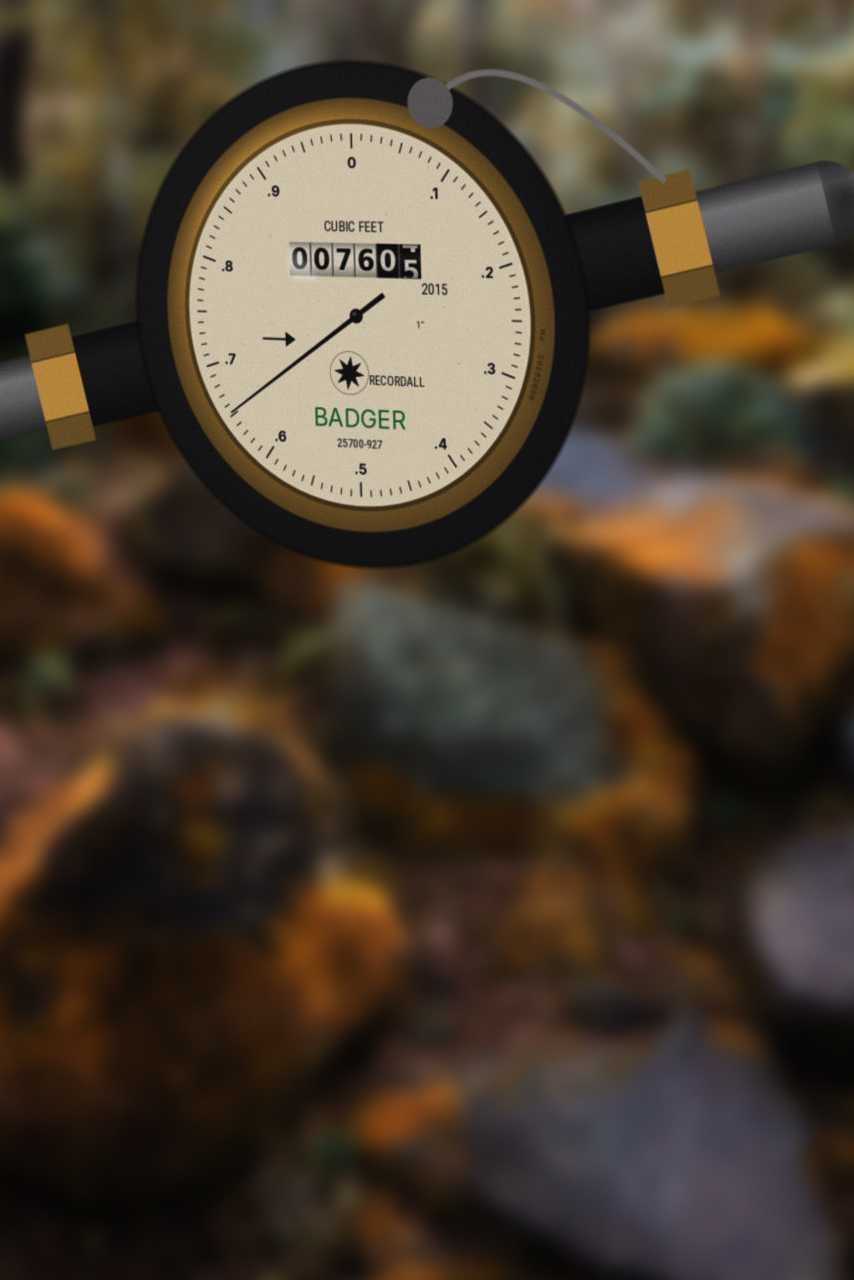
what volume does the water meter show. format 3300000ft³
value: 7604.65ft³
